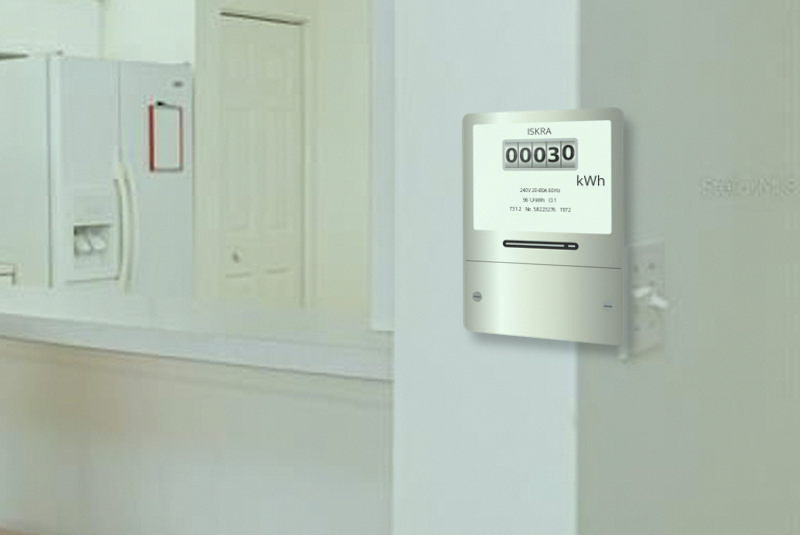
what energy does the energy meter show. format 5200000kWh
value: 30kWh
